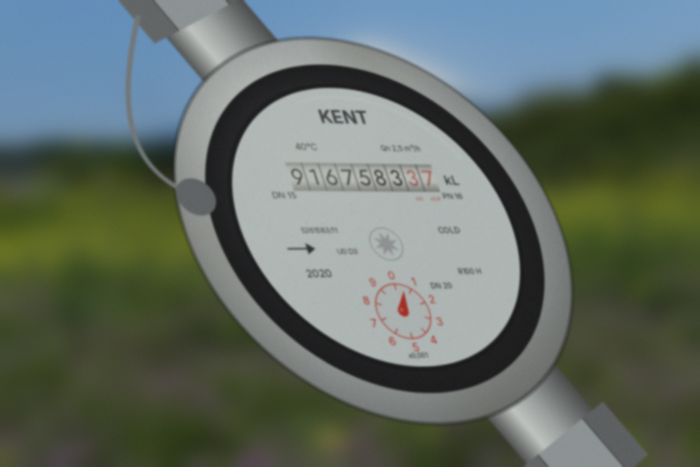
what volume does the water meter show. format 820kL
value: 9167583.370kL
